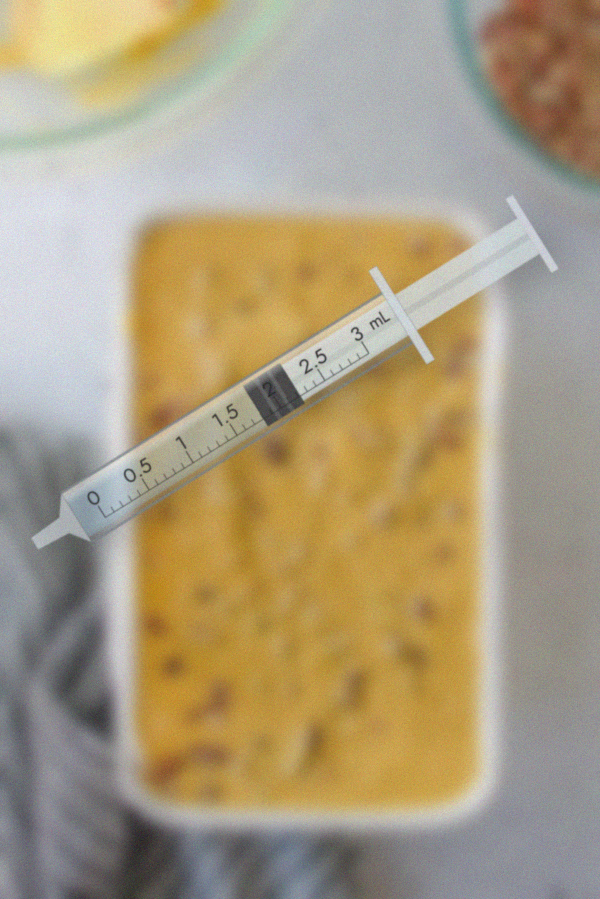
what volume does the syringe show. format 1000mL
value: 1.8mL
